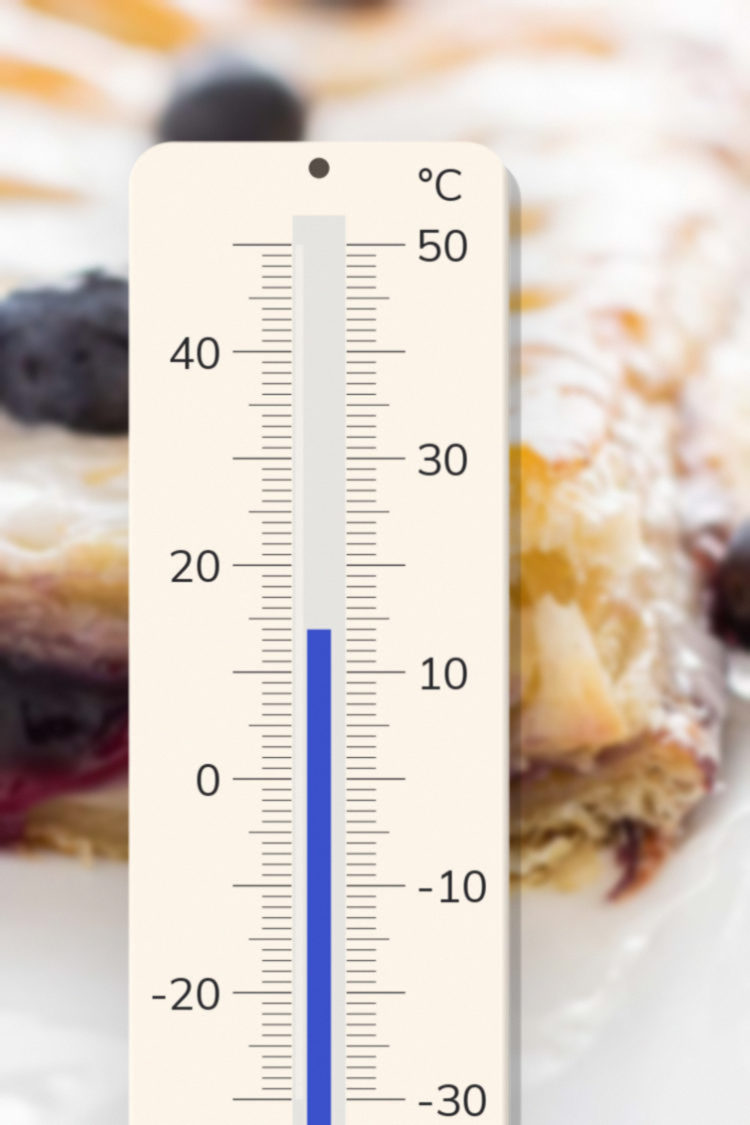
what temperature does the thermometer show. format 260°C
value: 14°C
